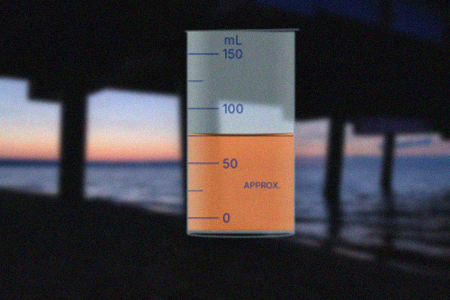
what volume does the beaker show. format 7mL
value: 75mL
